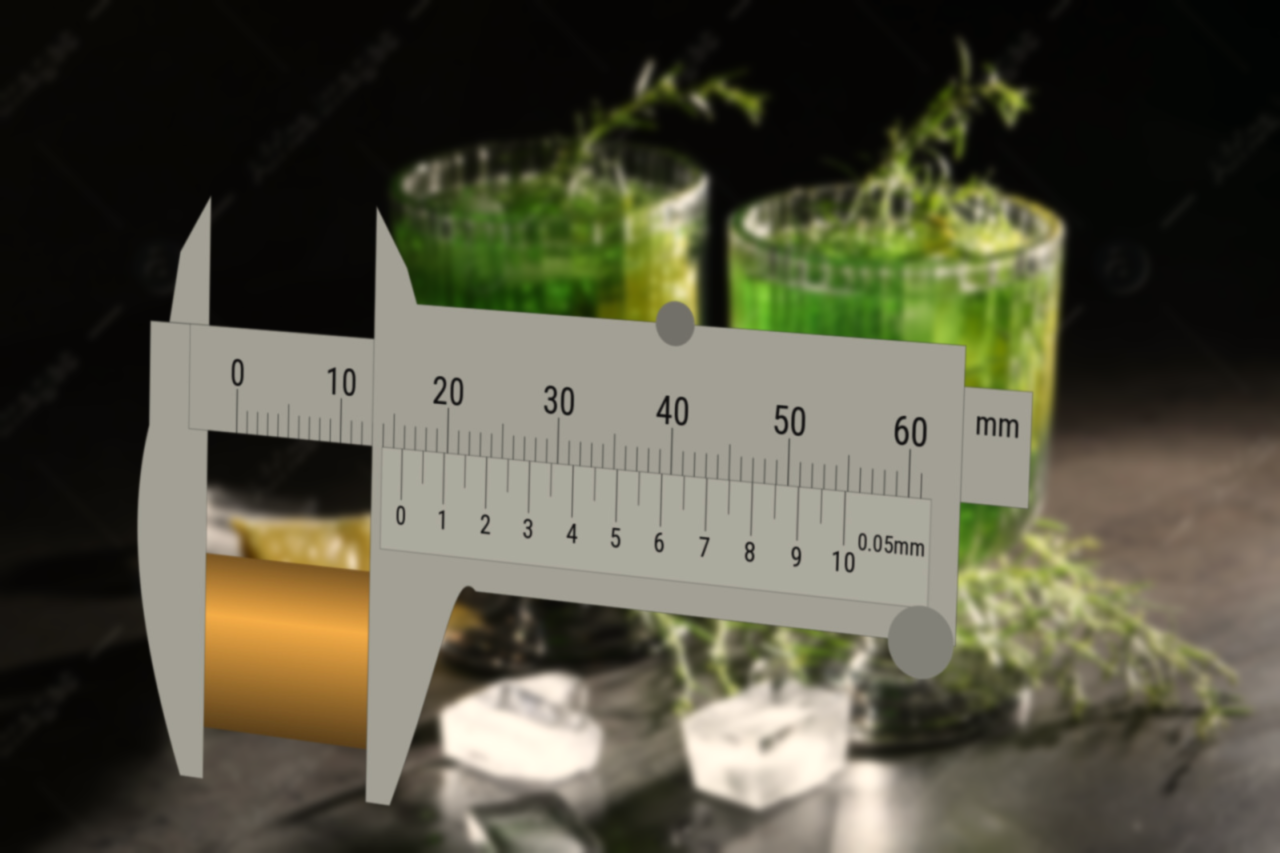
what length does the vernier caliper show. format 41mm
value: 15.8mm
